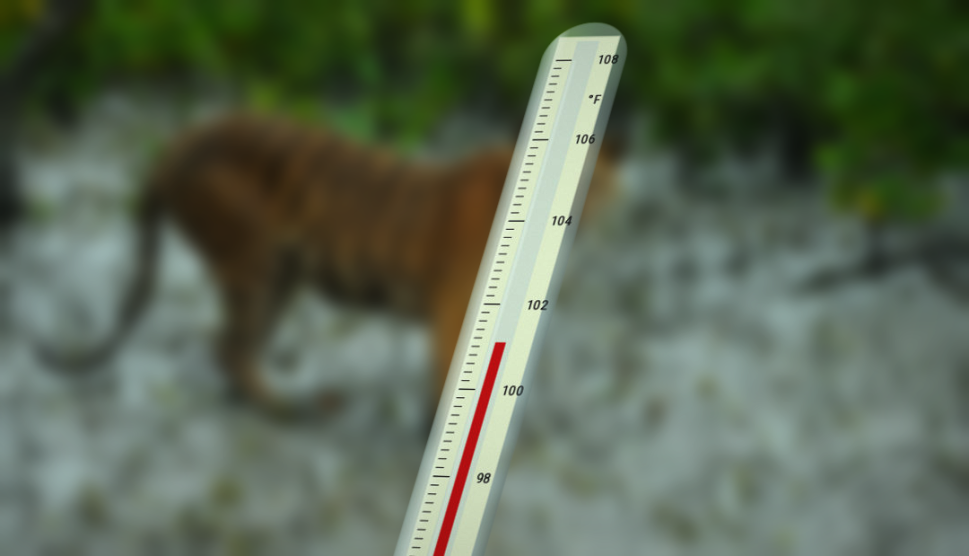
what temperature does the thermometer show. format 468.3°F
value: 101.1°F
